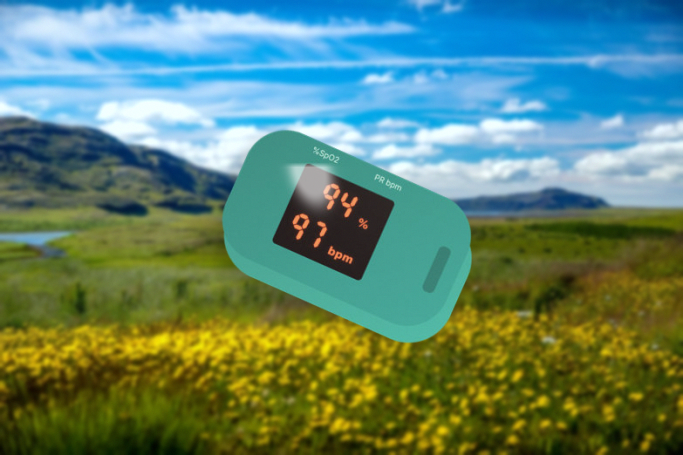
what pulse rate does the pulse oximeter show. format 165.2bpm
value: 97bpm
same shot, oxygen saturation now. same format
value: 94%
